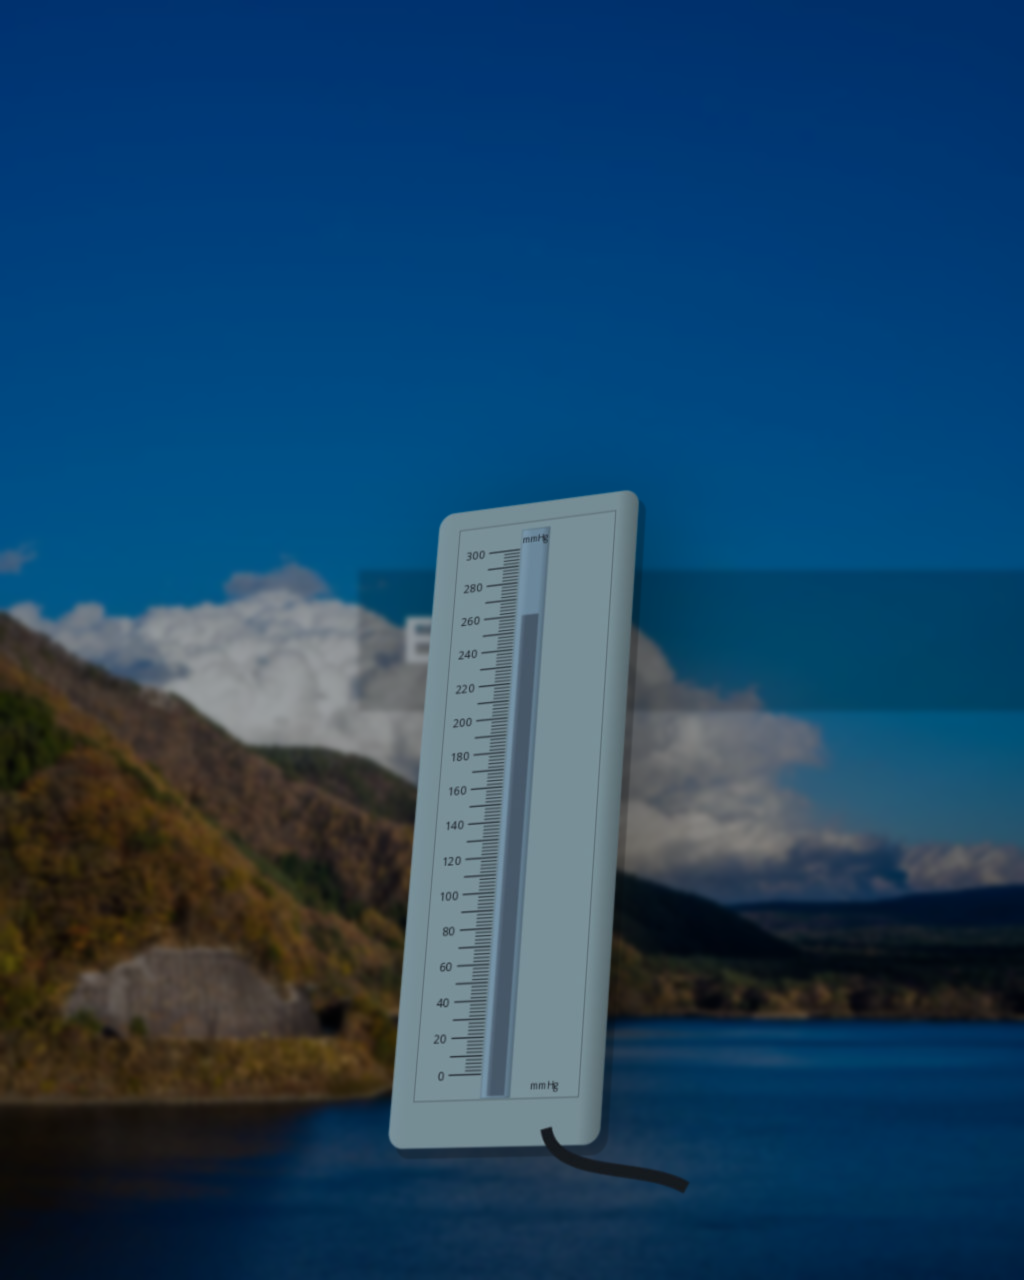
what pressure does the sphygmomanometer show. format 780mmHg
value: 260mmHg
